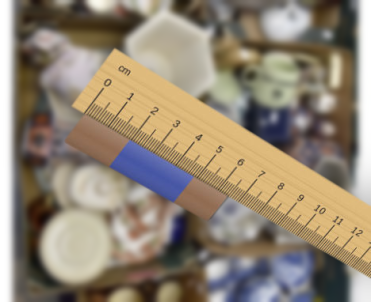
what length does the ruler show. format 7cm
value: 6.5cm
